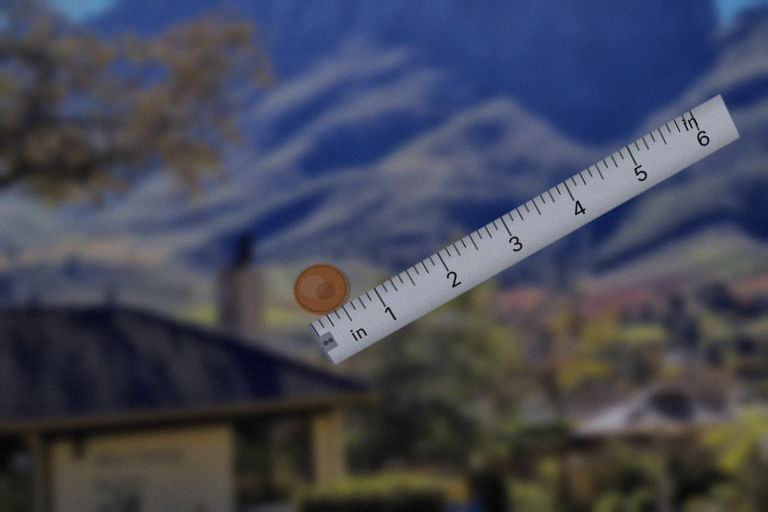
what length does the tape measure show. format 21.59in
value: 0.75in
